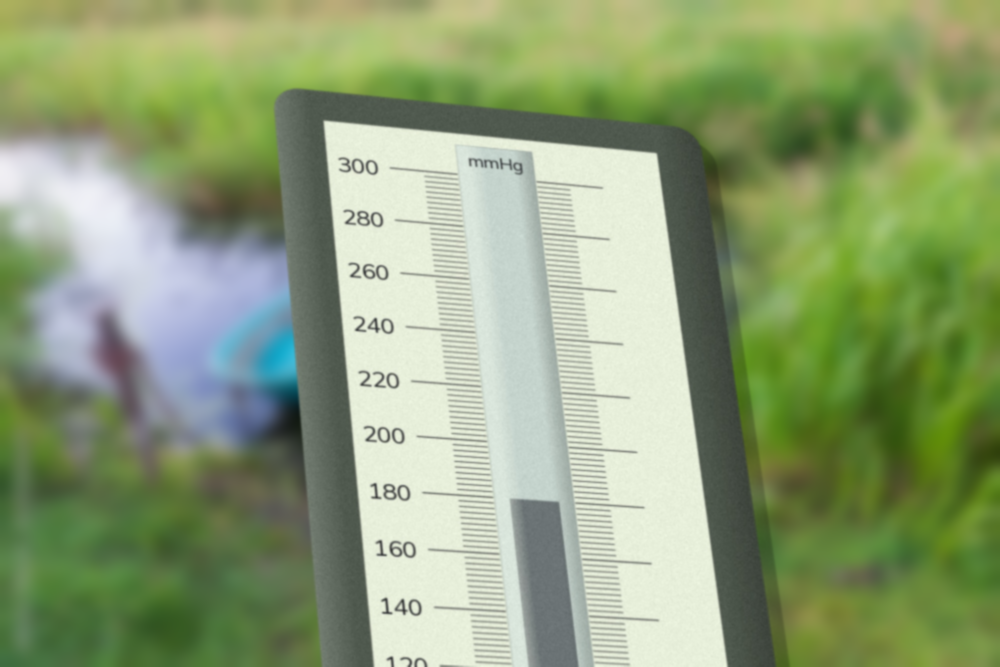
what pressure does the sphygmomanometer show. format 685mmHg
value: 180mmHg
